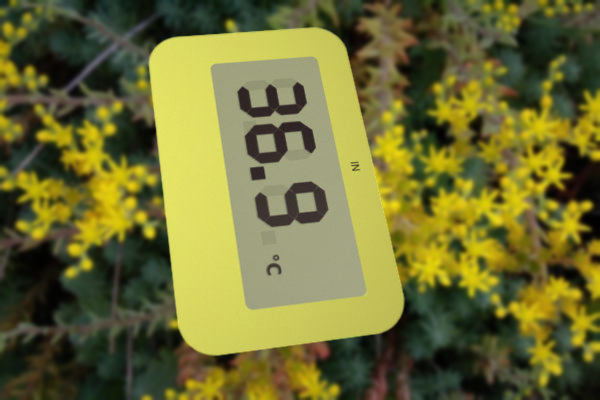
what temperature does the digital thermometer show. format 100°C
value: 36.9°C
